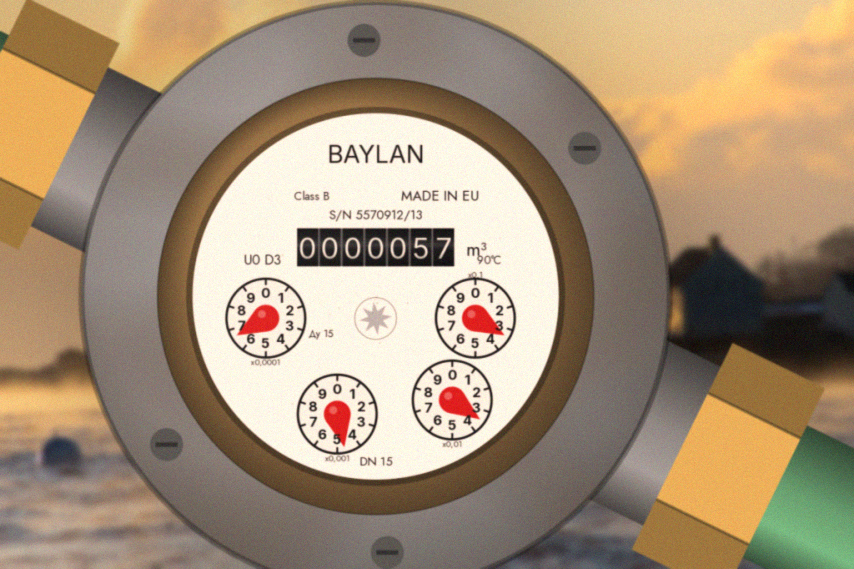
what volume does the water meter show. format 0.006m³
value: 57.3346m³
